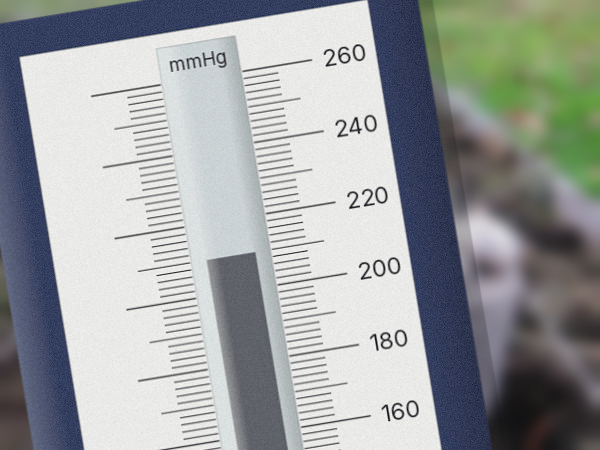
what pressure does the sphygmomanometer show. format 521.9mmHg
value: 210mmHg
